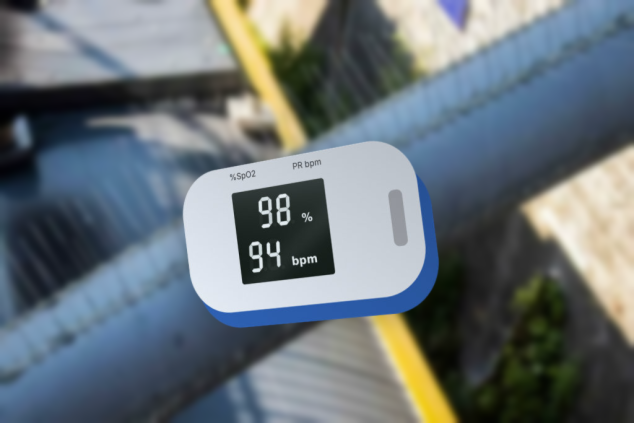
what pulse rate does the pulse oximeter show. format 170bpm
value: 94bpm
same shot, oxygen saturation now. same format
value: 98%
